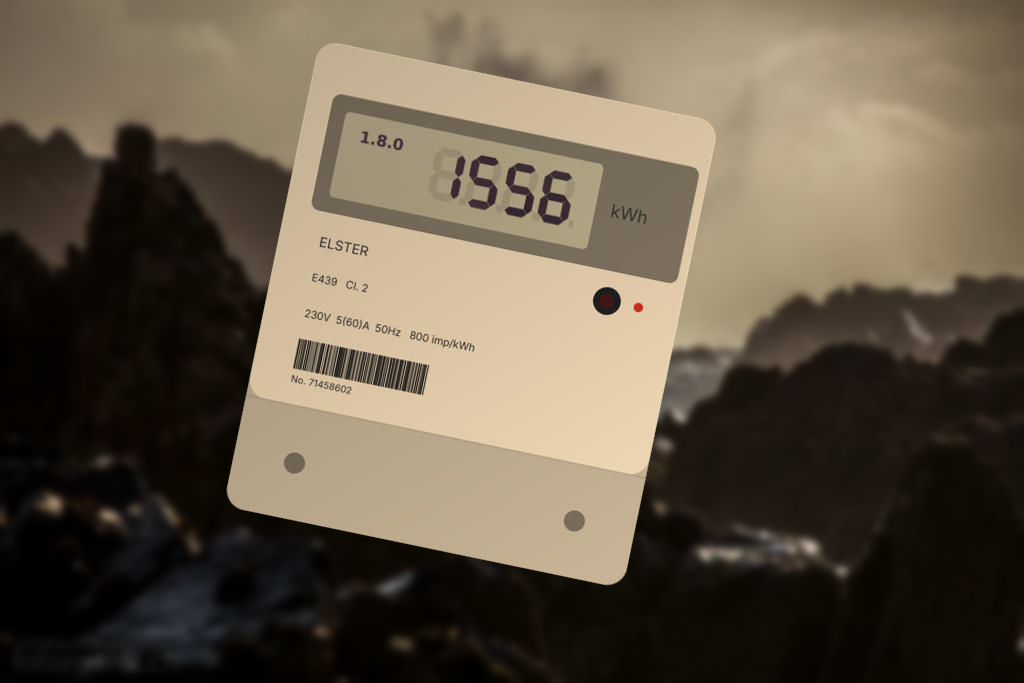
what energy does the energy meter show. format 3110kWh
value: 1556kWh
